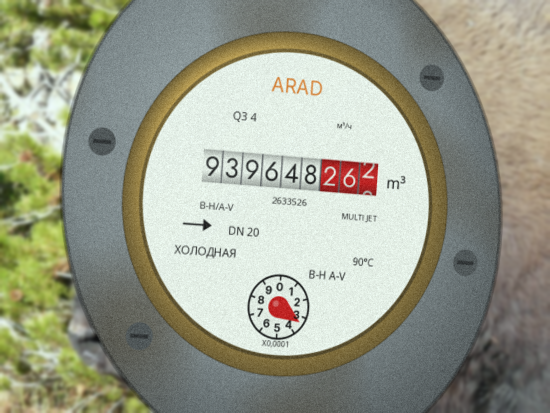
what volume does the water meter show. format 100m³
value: 939648.2623m³
